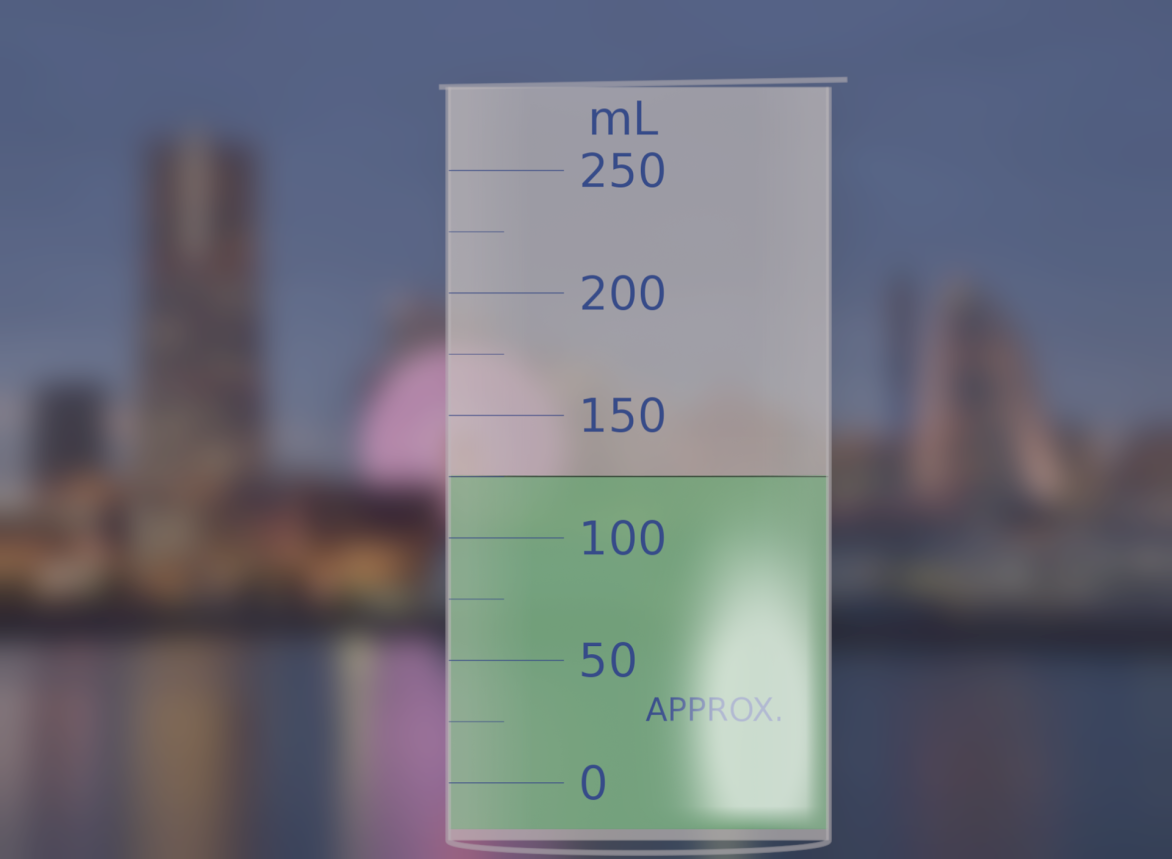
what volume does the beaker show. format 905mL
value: 125mL
